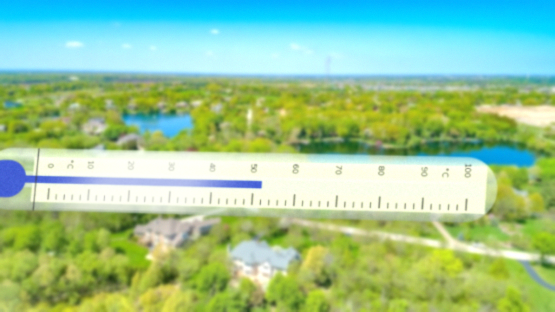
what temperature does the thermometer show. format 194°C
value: 52°C
